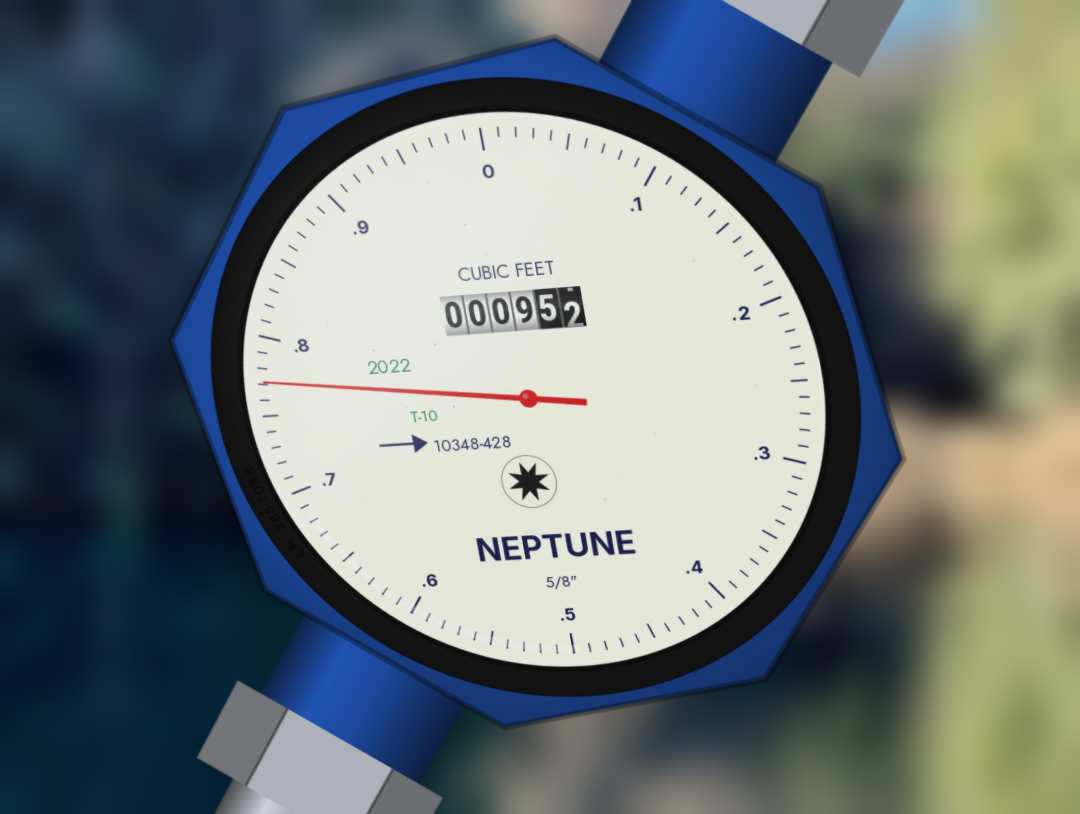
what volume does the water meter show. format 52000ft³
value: 951.77ft³
